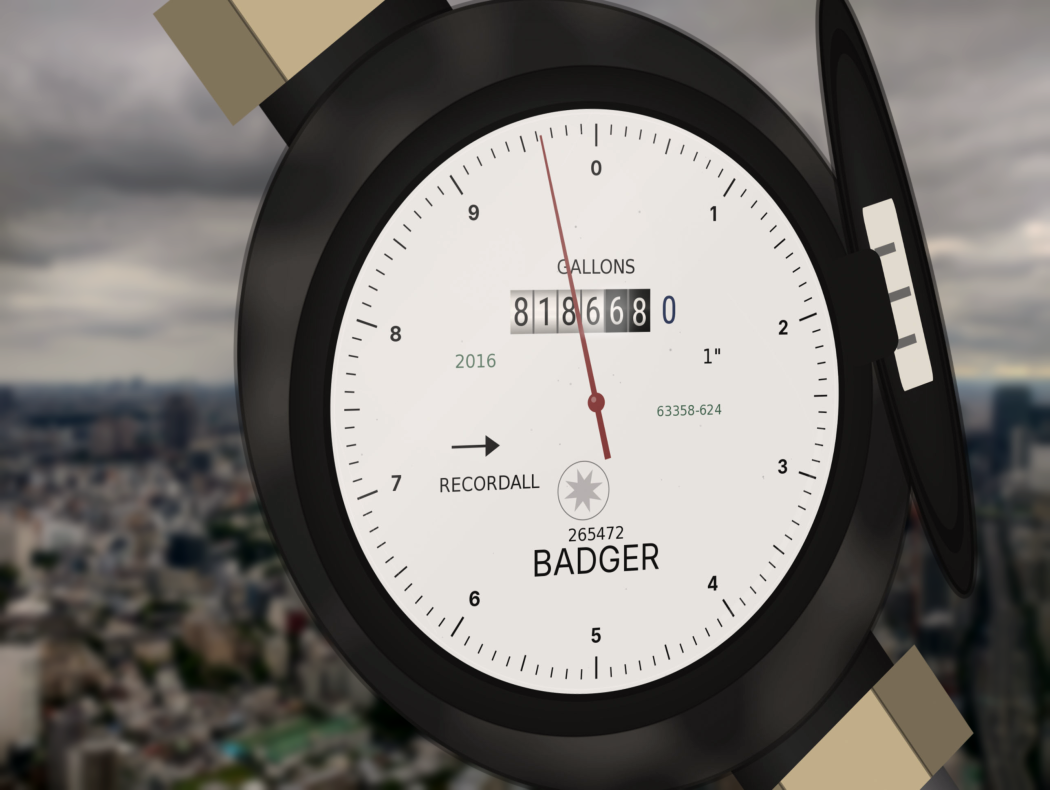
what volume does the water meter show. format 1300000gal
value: 8186679.6gal
